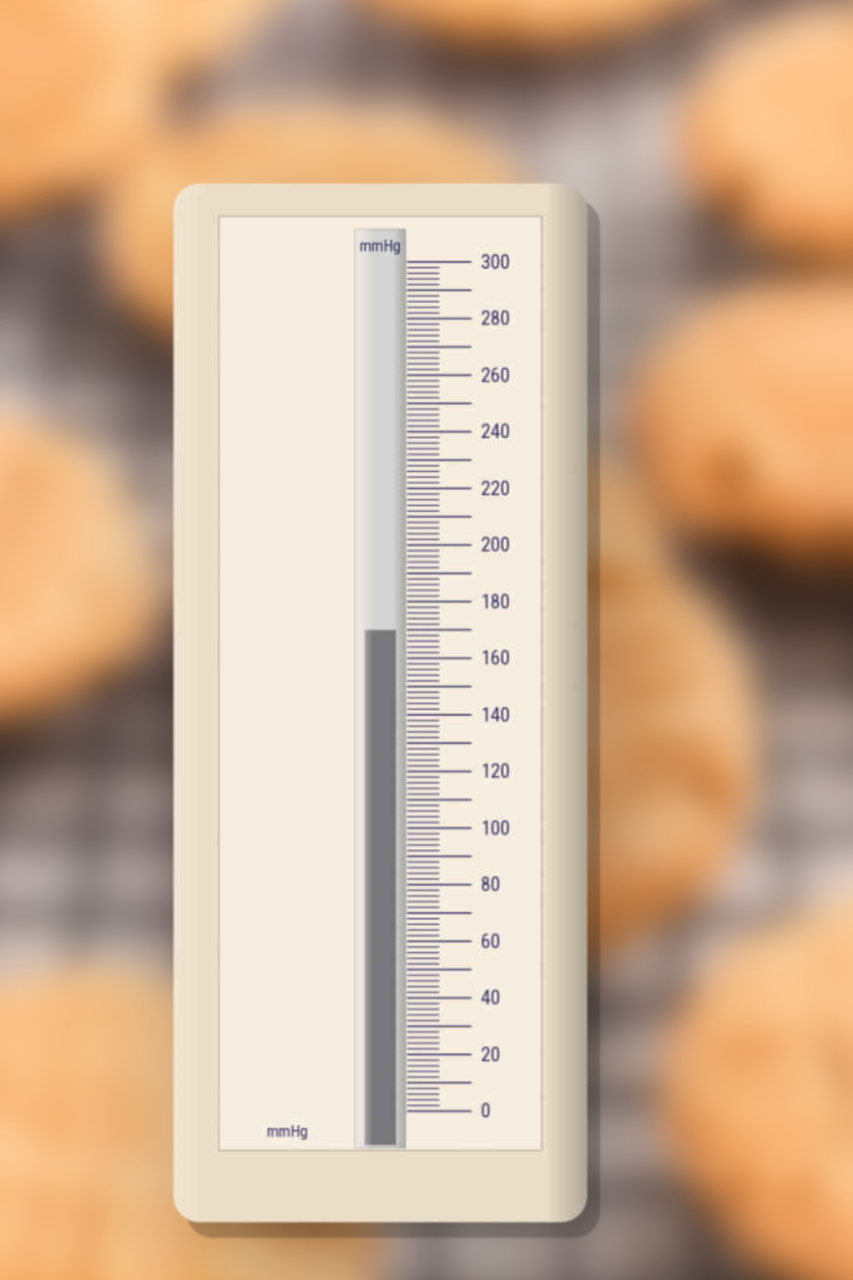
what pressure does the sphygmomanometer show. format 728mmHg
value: 170mmHg
